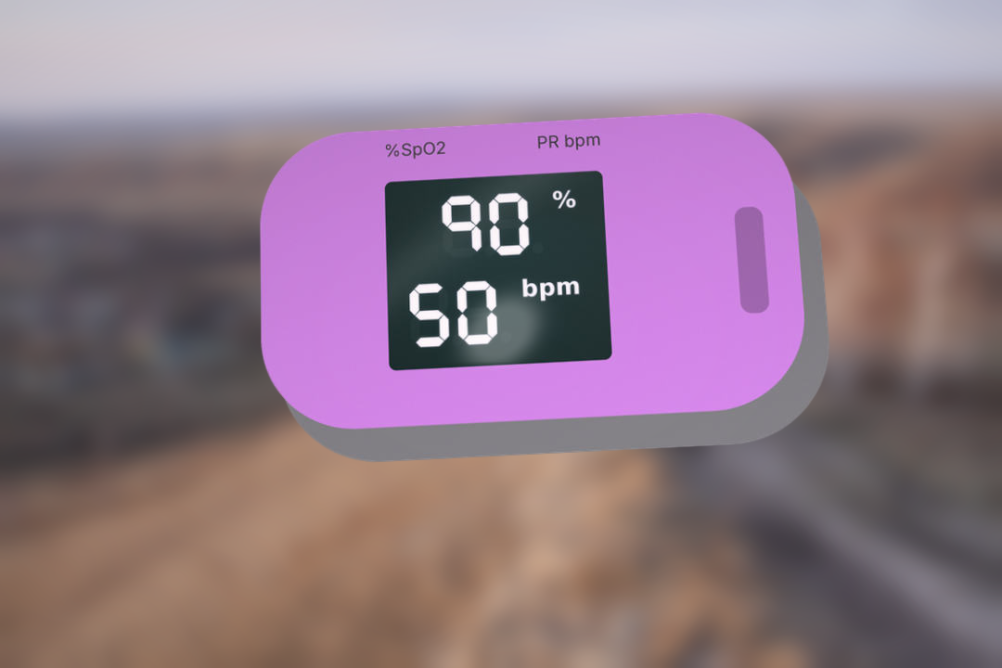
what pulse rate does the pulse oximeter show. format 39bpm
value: 50bpm
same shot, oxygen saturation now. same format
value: 90%
